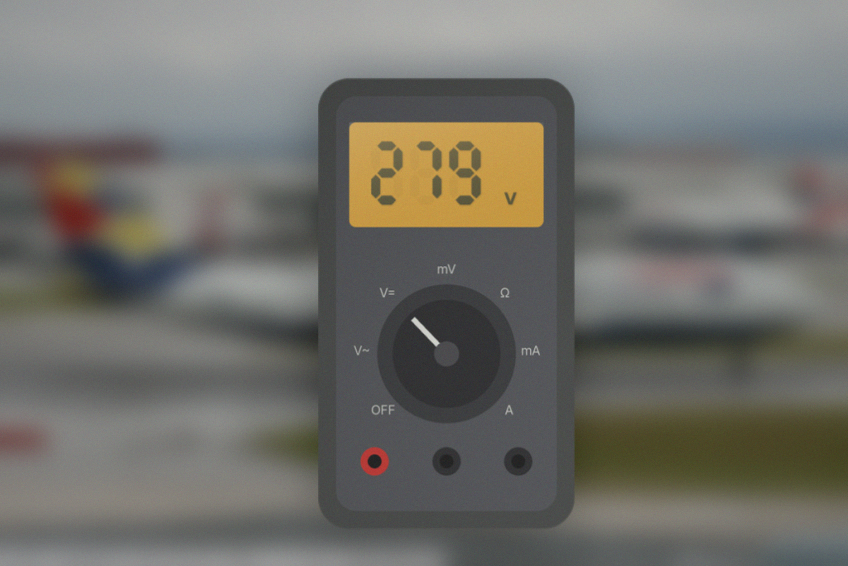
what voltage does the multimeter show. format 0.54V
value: 279V
